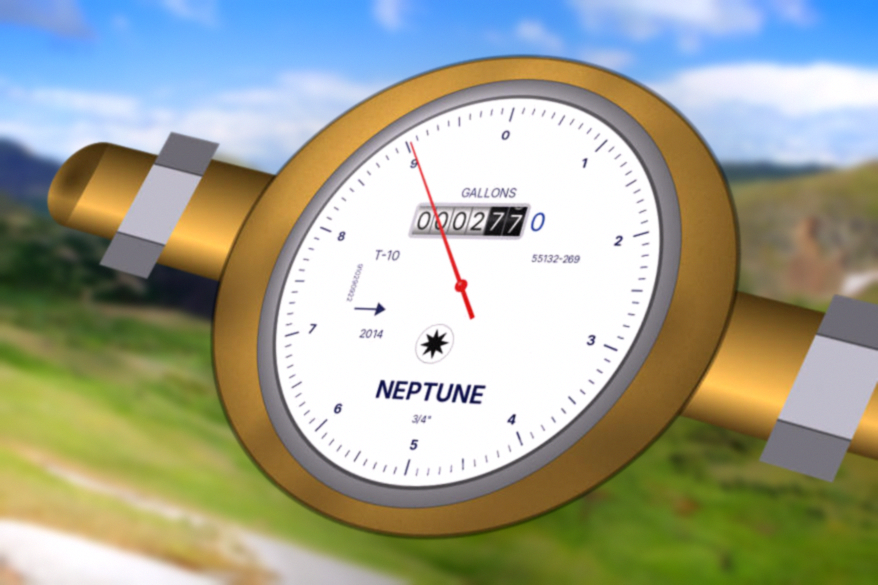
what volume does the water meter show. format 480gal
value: 2769.0gal
